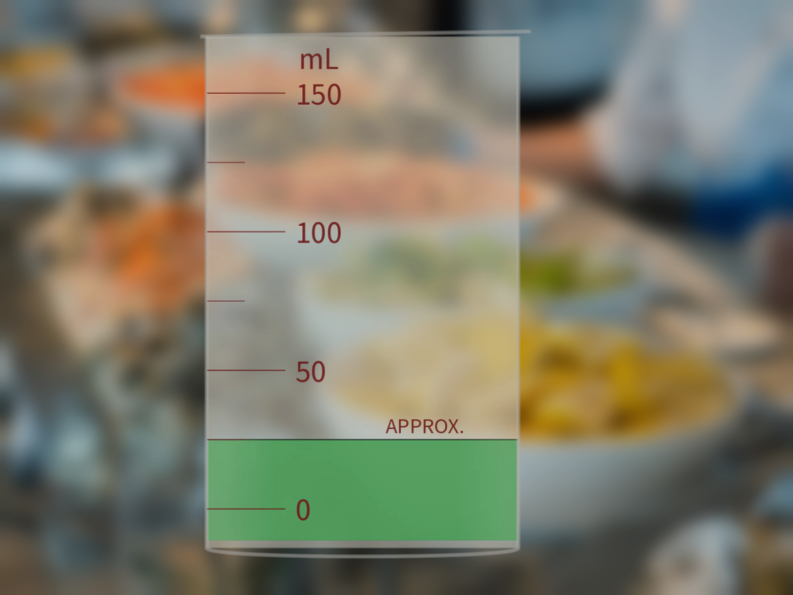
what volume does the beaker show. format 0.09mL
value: 25mL
